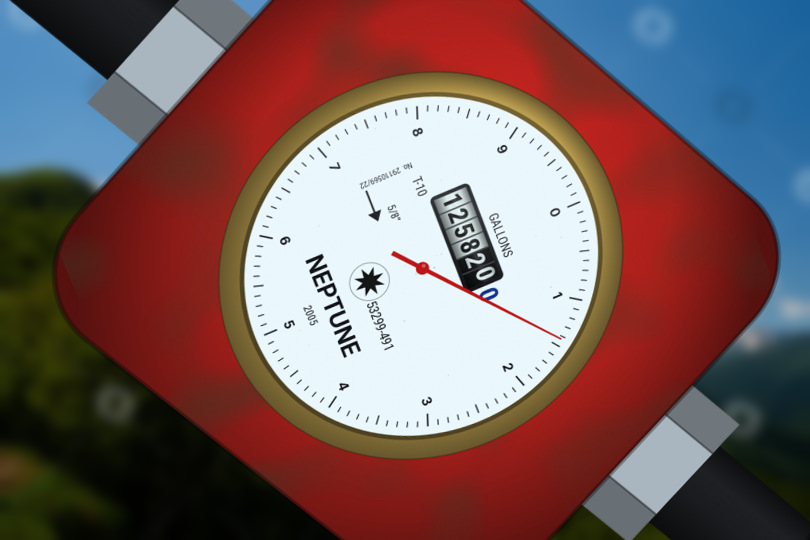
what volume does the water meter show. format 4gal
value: 1258201.4gal
